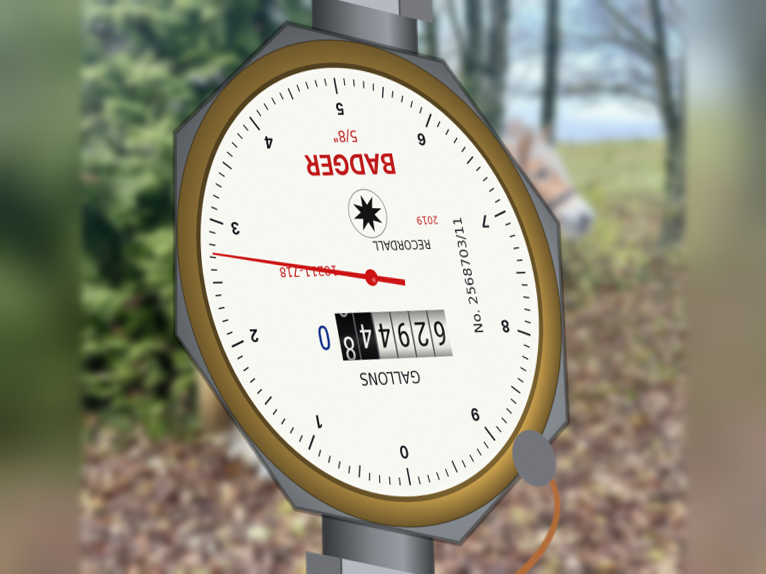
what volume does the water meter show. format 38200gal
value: 6294482.7gal
